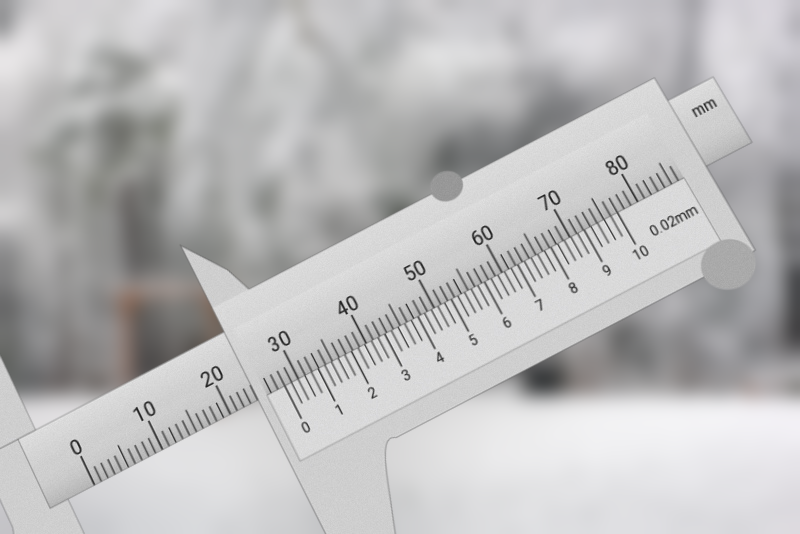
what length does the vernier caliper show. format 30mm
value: 28.0mm
